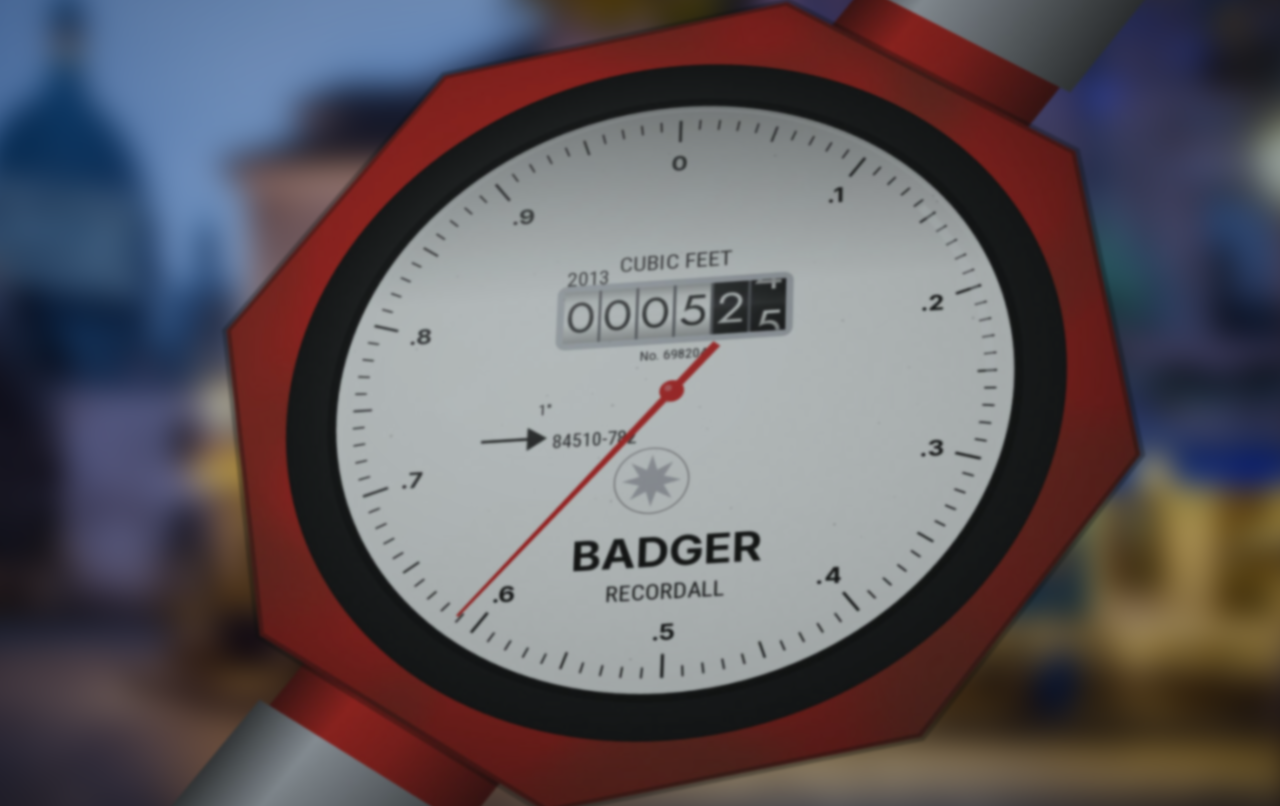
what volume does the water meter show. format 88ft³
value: 524.61ft³
